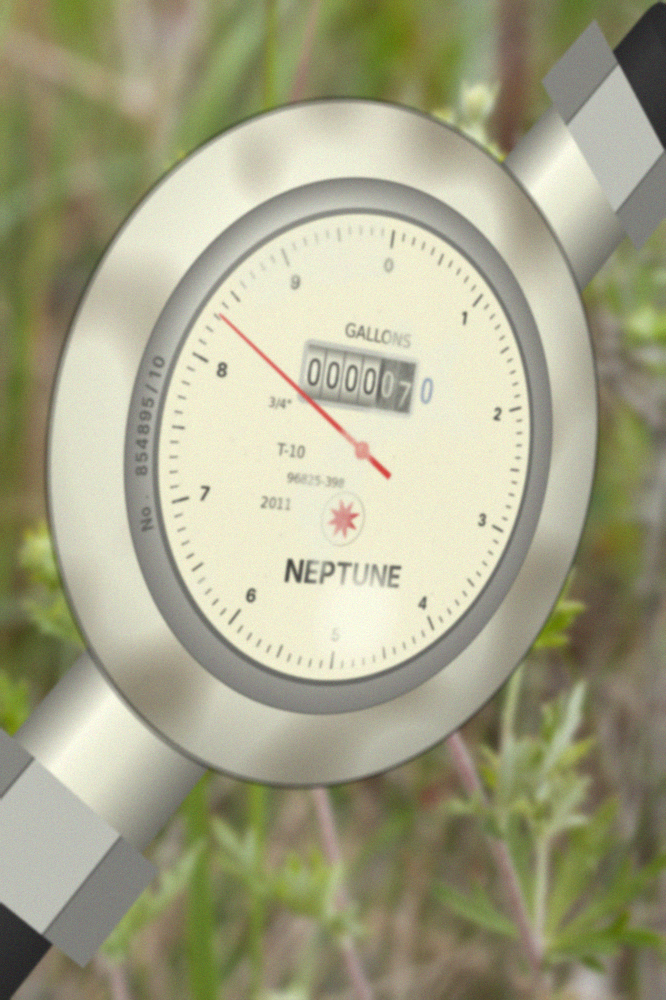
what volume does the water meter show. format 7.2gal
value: 68.3gal
